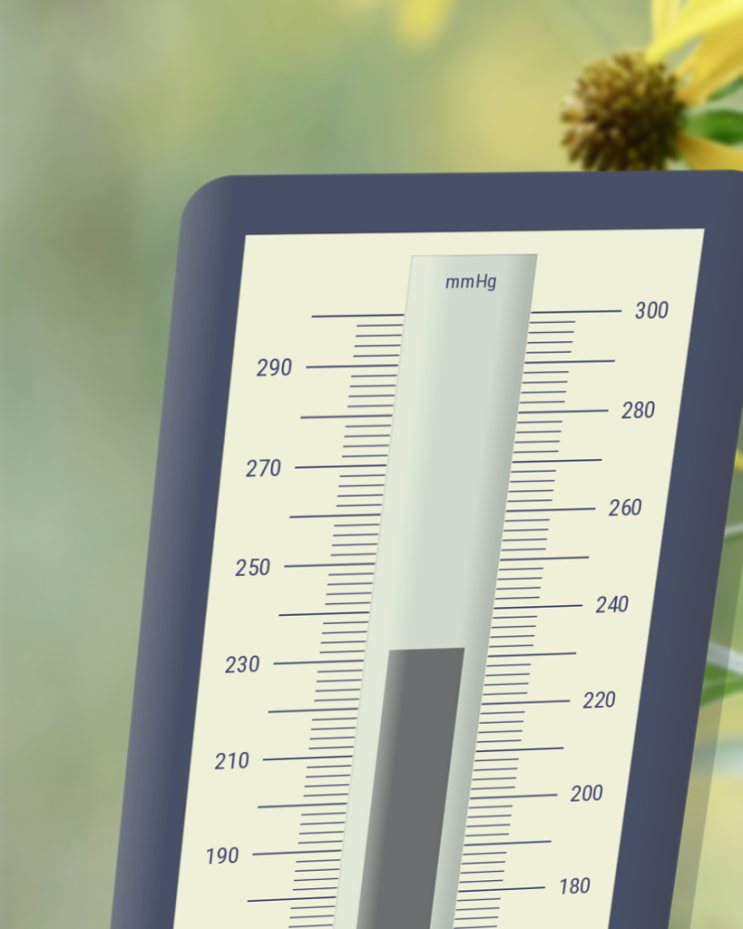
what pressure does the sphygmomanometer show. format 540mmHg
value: 232mmHg
